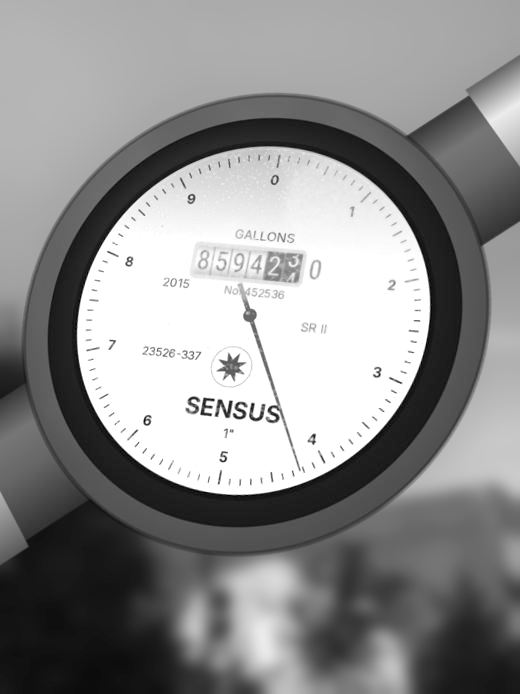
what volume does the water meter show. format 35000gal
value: 8594234.2gal
